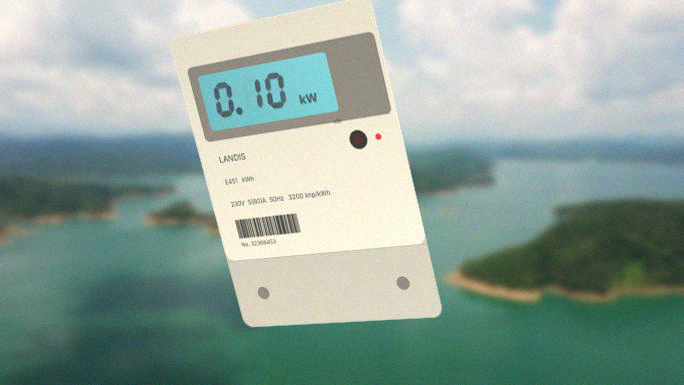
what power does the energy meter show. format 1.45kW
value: 0.10kW
